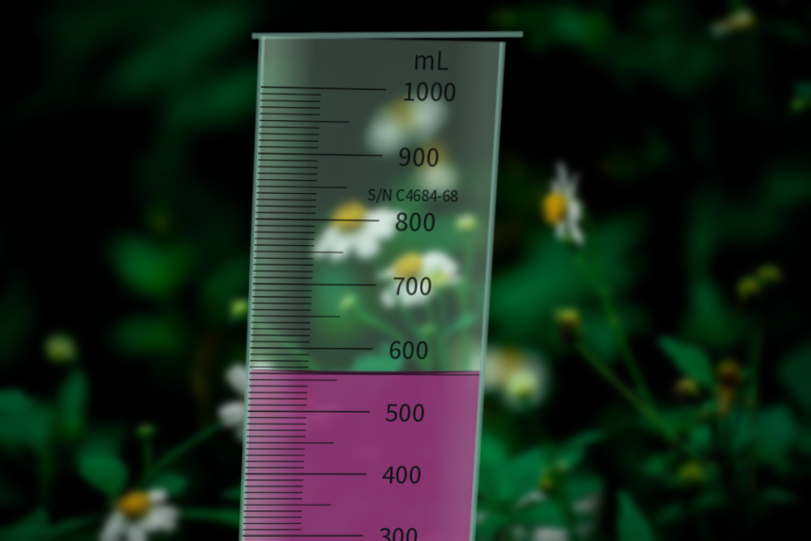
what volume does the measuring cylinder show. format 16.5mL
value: 560mL
